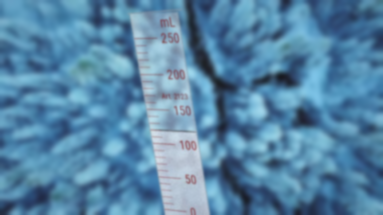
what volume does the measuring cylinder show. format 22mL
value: 120mL
